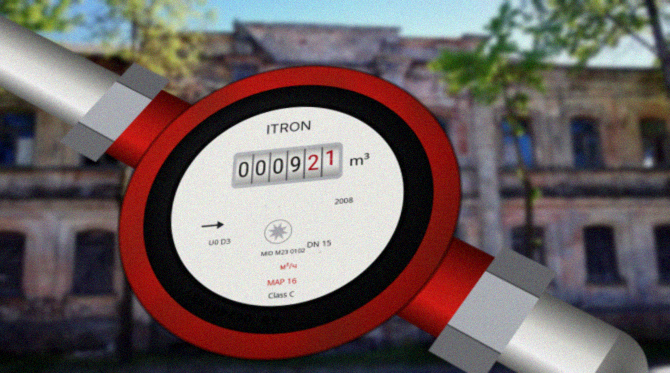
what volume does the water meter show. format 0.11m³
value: 9.21m³
